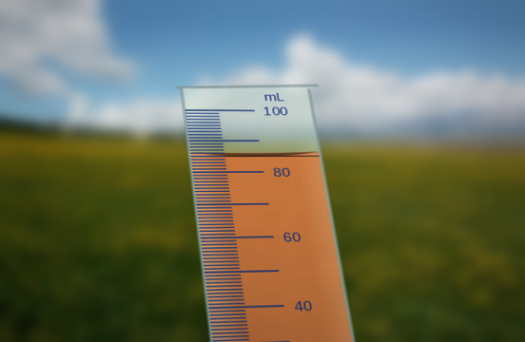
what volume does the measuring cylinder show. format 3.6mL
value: 85mL
